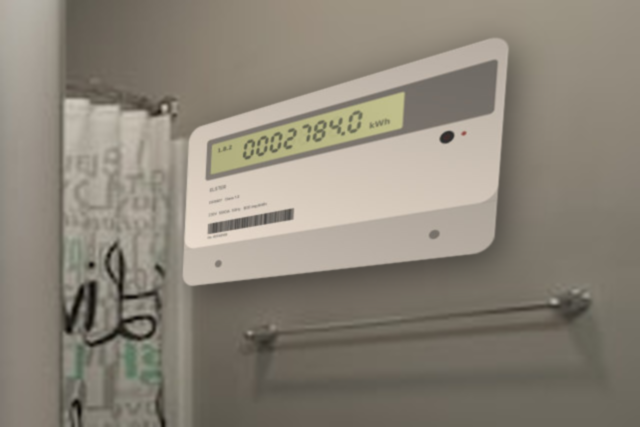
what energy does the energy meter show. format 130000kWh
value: 2784.0kWh
